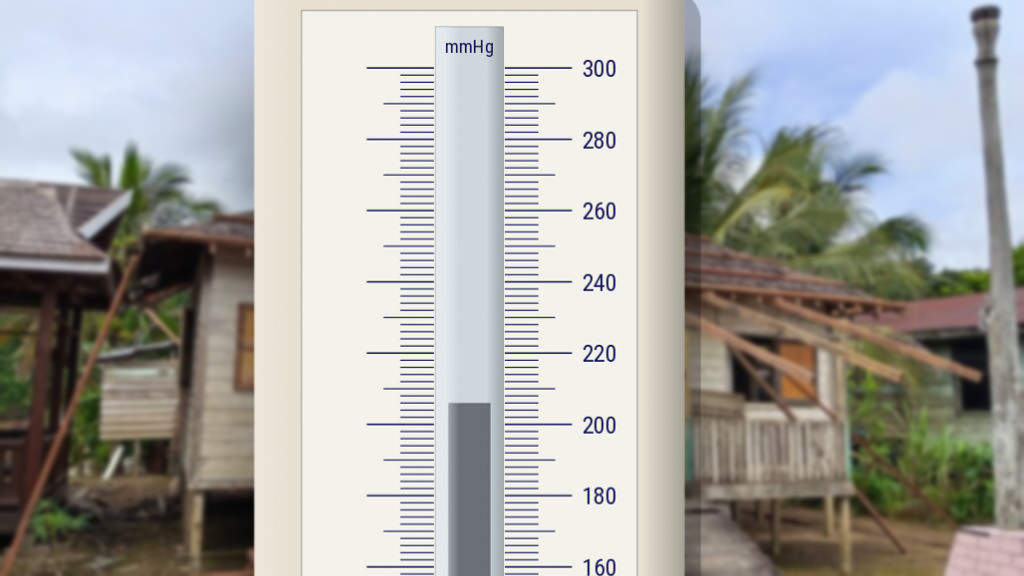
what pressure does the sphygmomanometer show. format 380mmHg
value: 206mmHg
